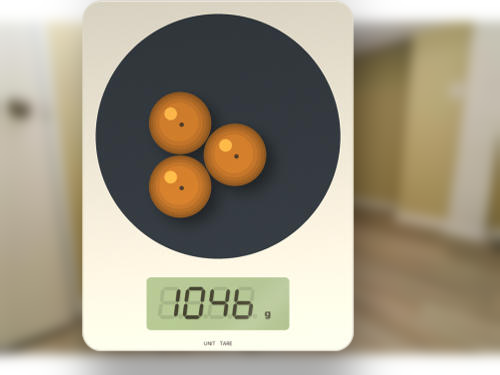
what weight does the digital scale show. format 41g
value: 1046g
